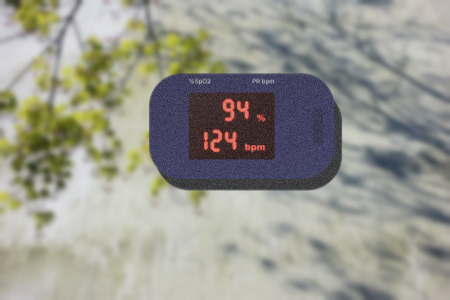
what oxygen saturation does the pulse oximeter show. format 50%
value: 94%
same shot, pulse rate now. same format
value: 124bpm
